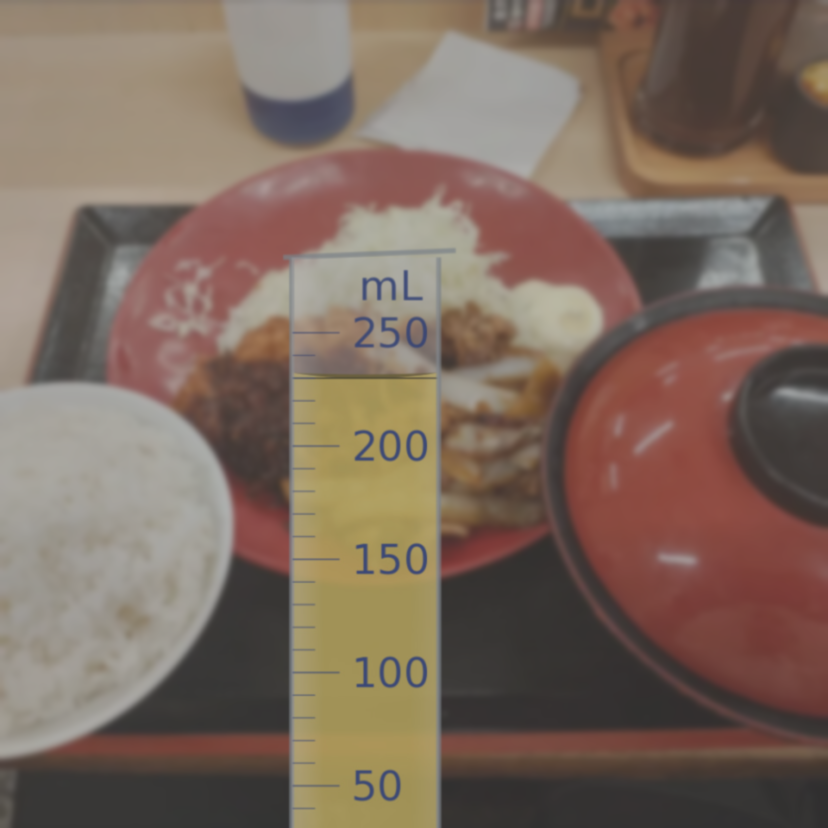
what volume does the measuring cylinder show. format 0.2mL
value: 230mL
